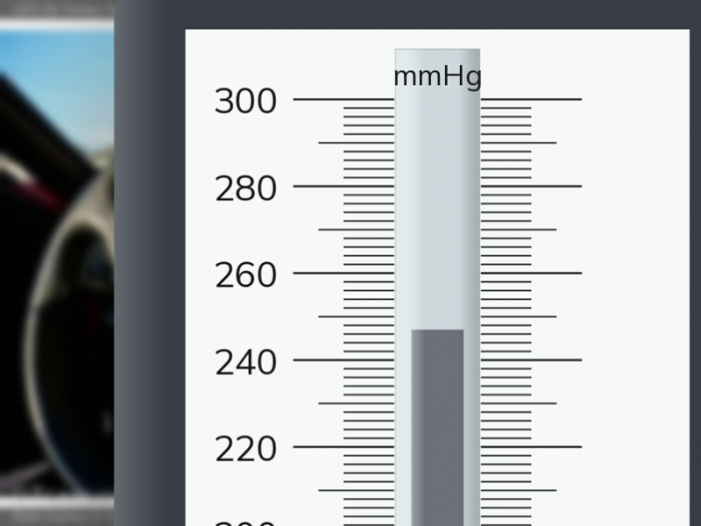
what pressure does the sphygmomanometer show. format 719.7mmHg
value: 247mmHg
